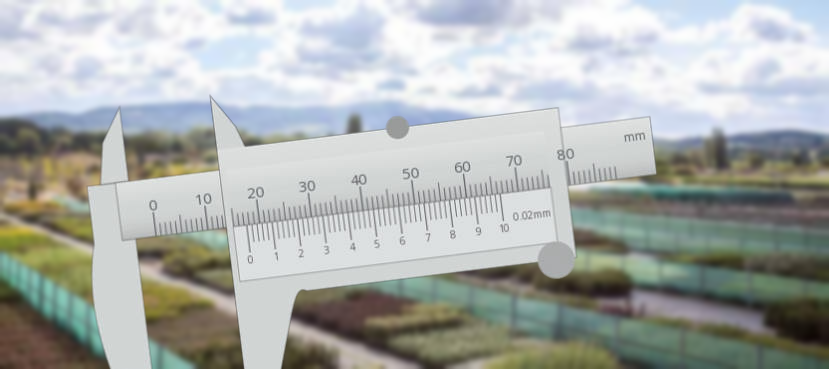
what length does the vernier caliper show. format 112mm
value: 17.5mm
